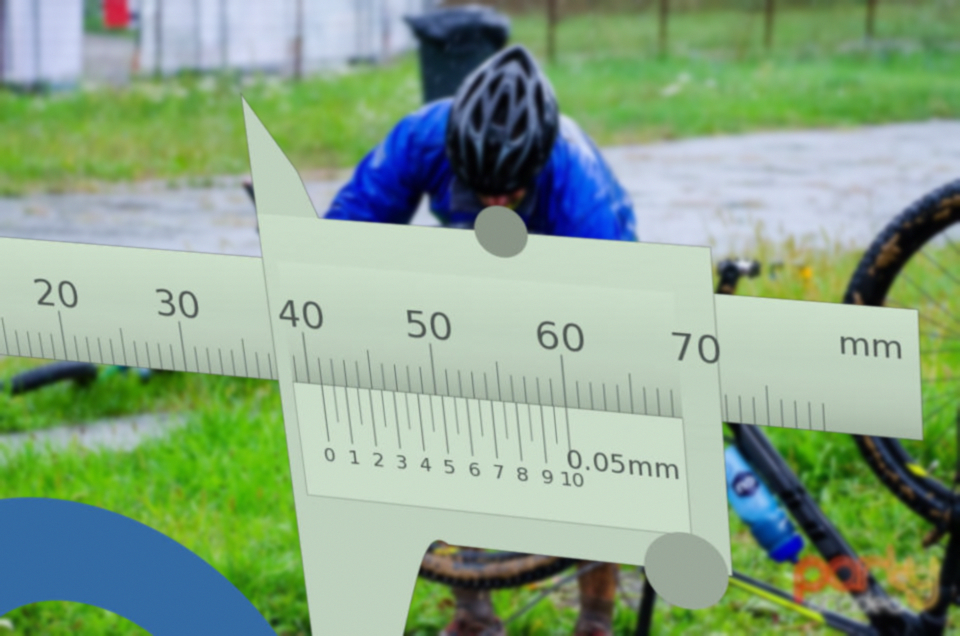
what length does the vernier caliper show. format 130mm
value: 41.0mm
